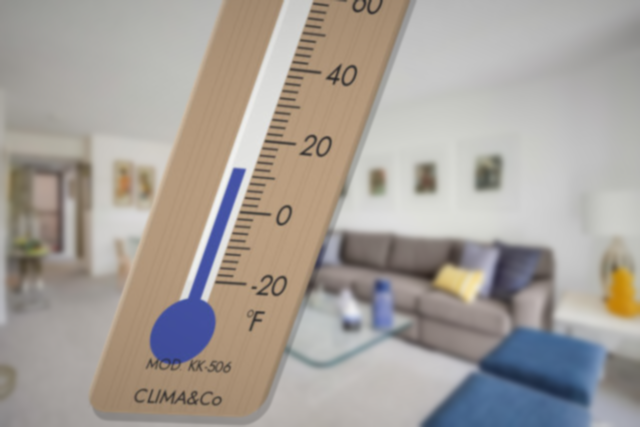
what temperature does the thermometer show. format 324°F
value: 12°F
